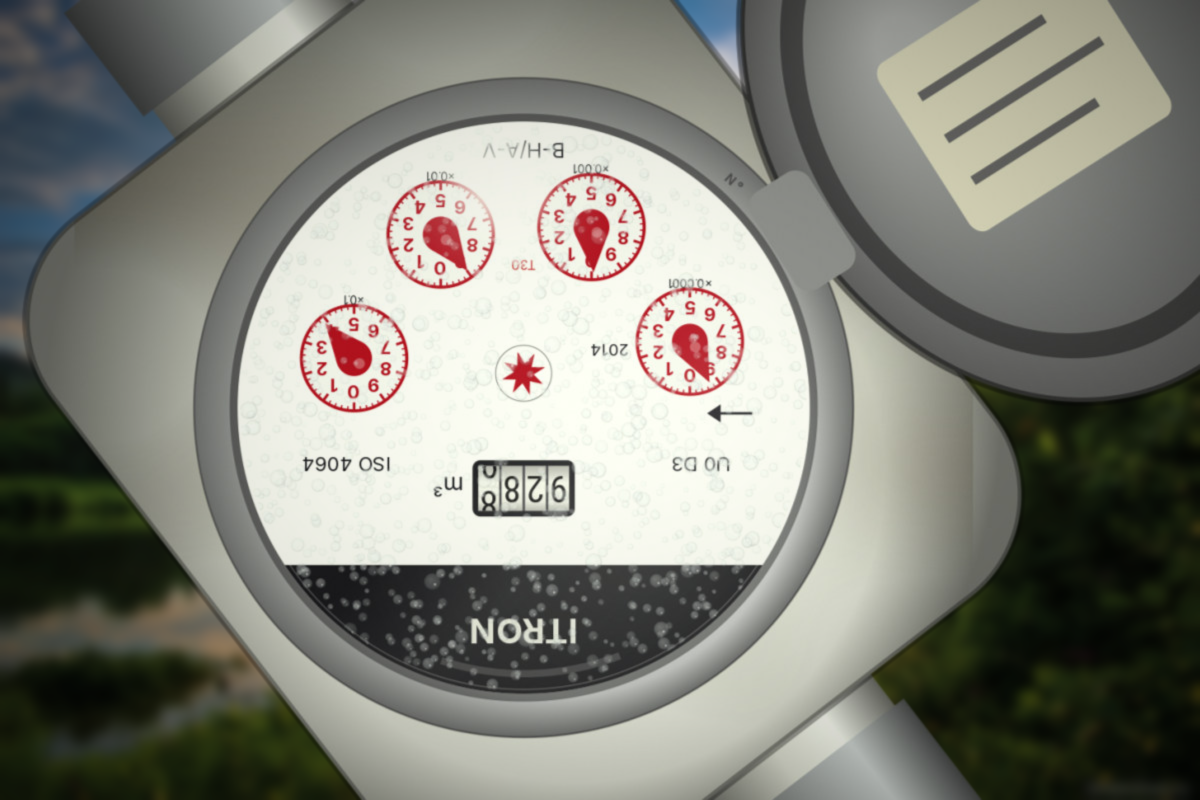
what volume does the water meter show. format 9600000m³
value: 9288.3899m³
